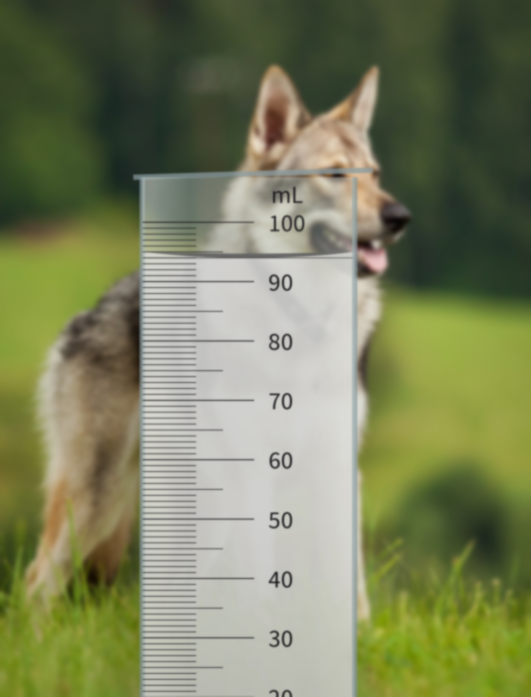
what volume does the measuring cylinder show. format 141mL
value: 94mL
